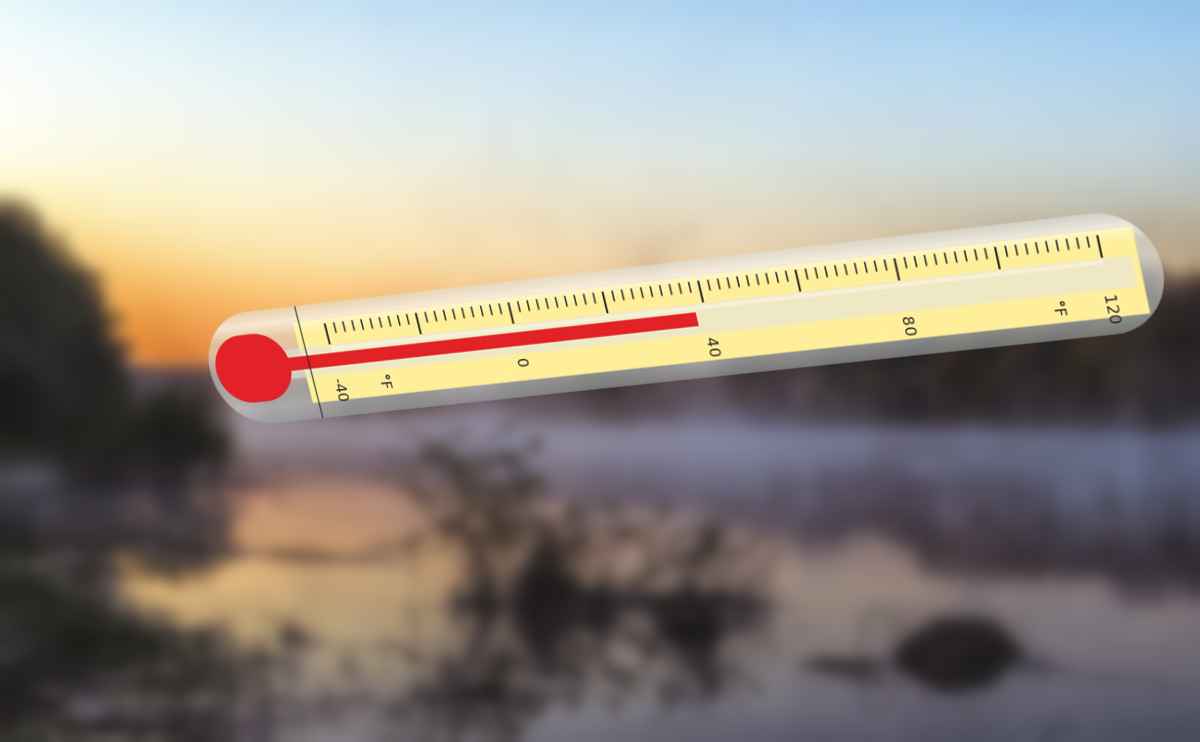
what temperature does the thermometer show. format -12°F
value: 38°F
